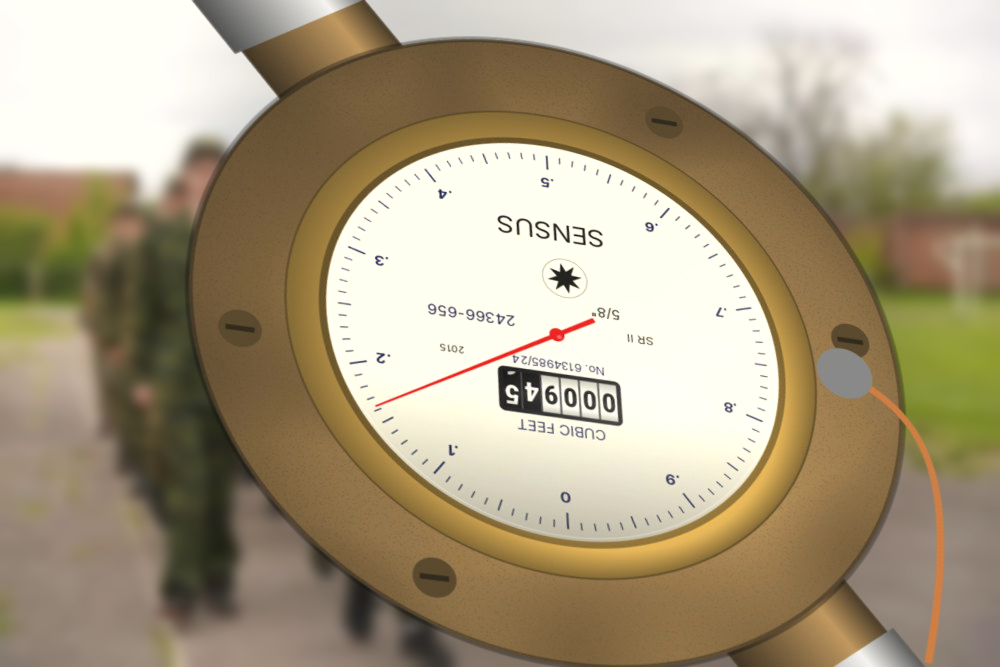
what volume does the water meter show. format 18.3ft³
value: 945.16ft³
